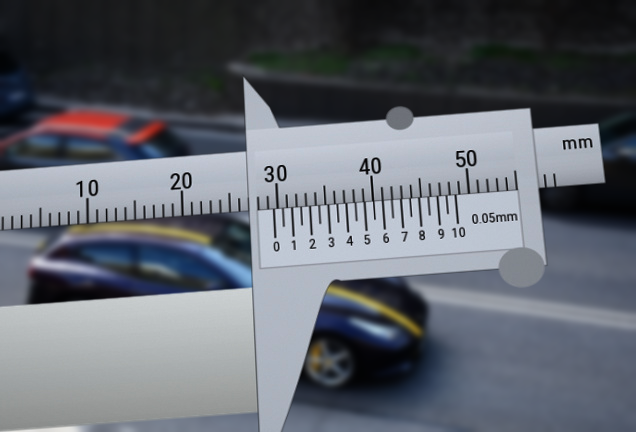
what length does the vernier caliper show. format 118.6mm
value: 29.6mm
